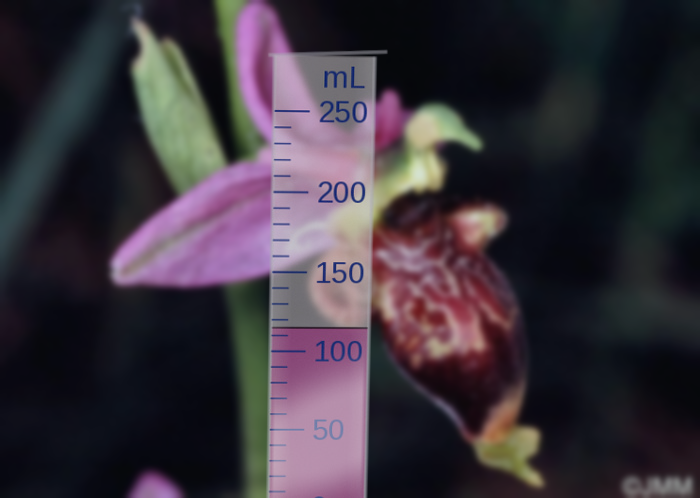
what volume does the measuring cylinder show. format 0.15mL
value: 115mL
